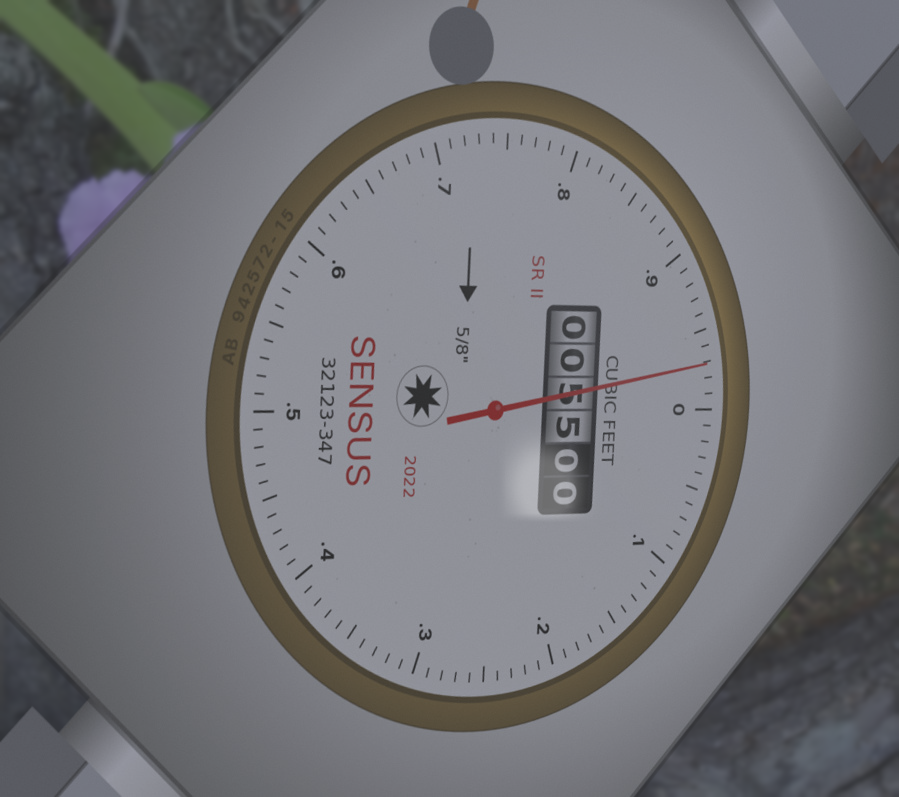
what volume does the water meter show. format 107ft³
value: 5499.97ft³
